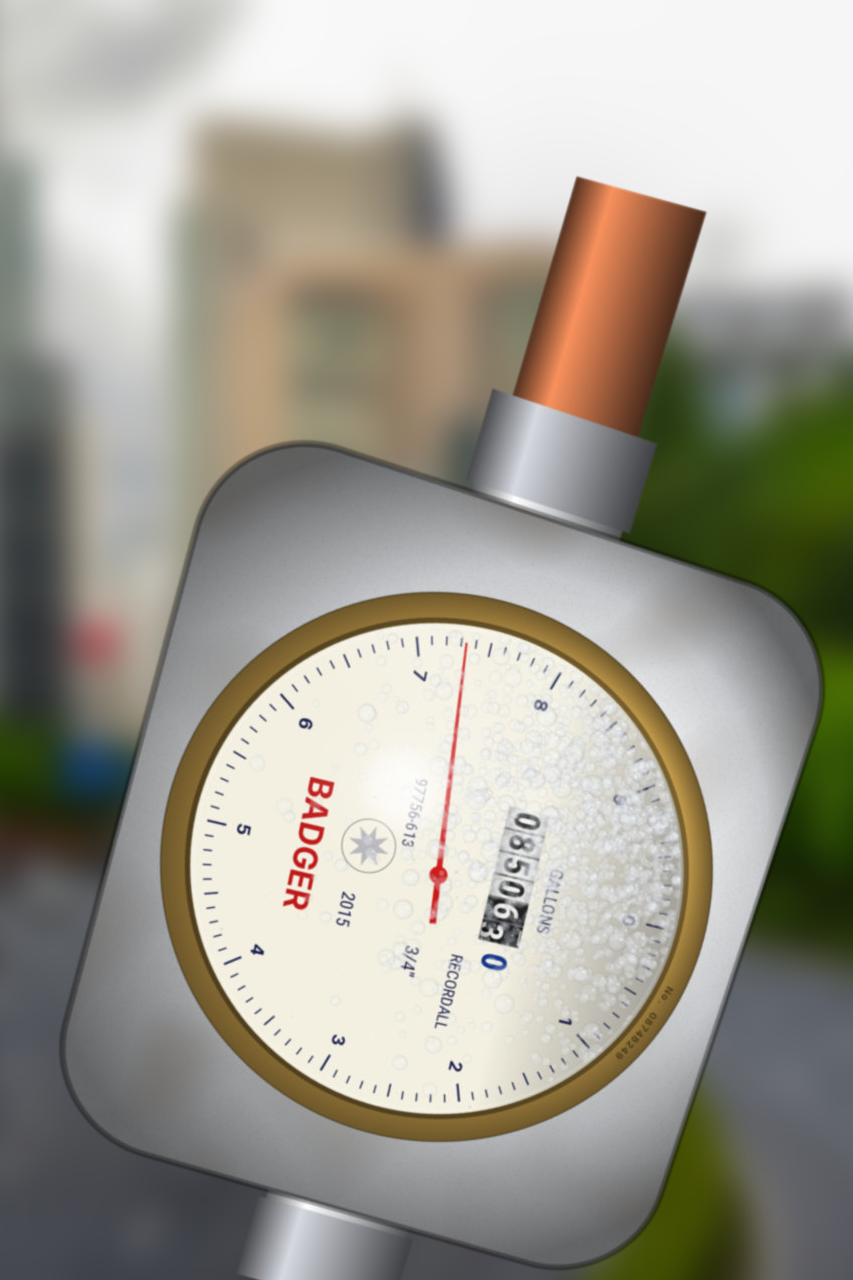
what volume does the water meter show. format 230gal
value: 850627.3gal
